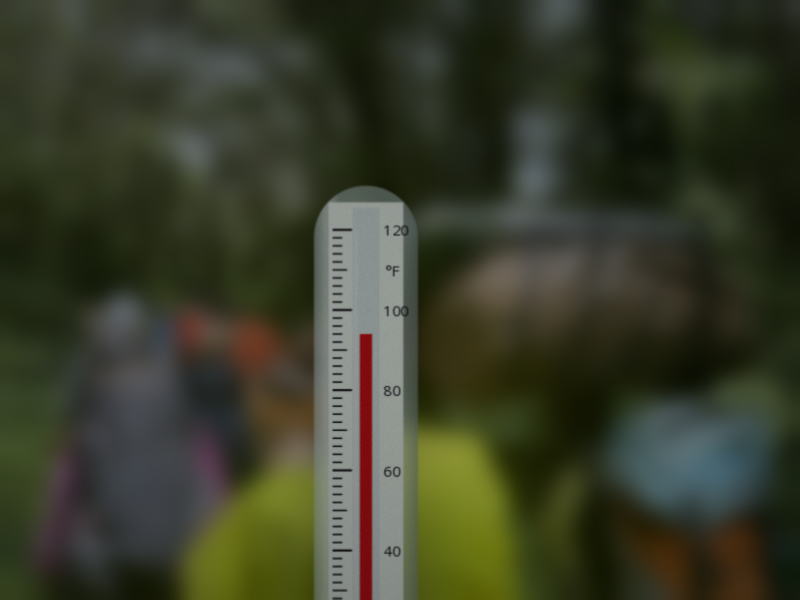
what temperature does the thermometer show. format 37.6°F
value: 94°F
